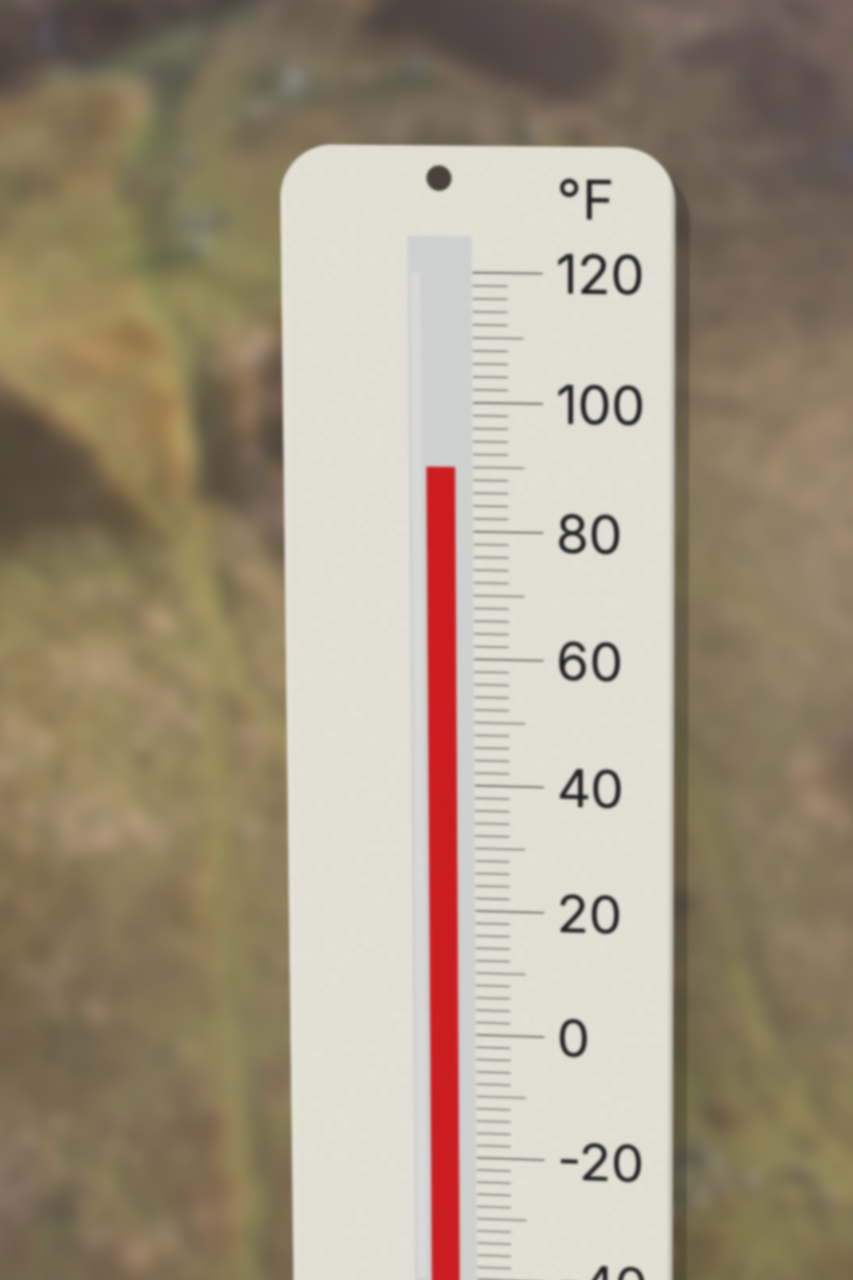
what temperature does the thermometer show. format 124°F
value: 90°F
